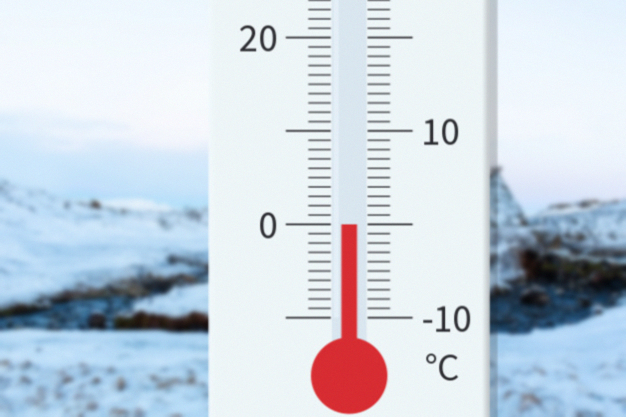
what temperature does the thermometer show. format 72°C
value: 0°C
